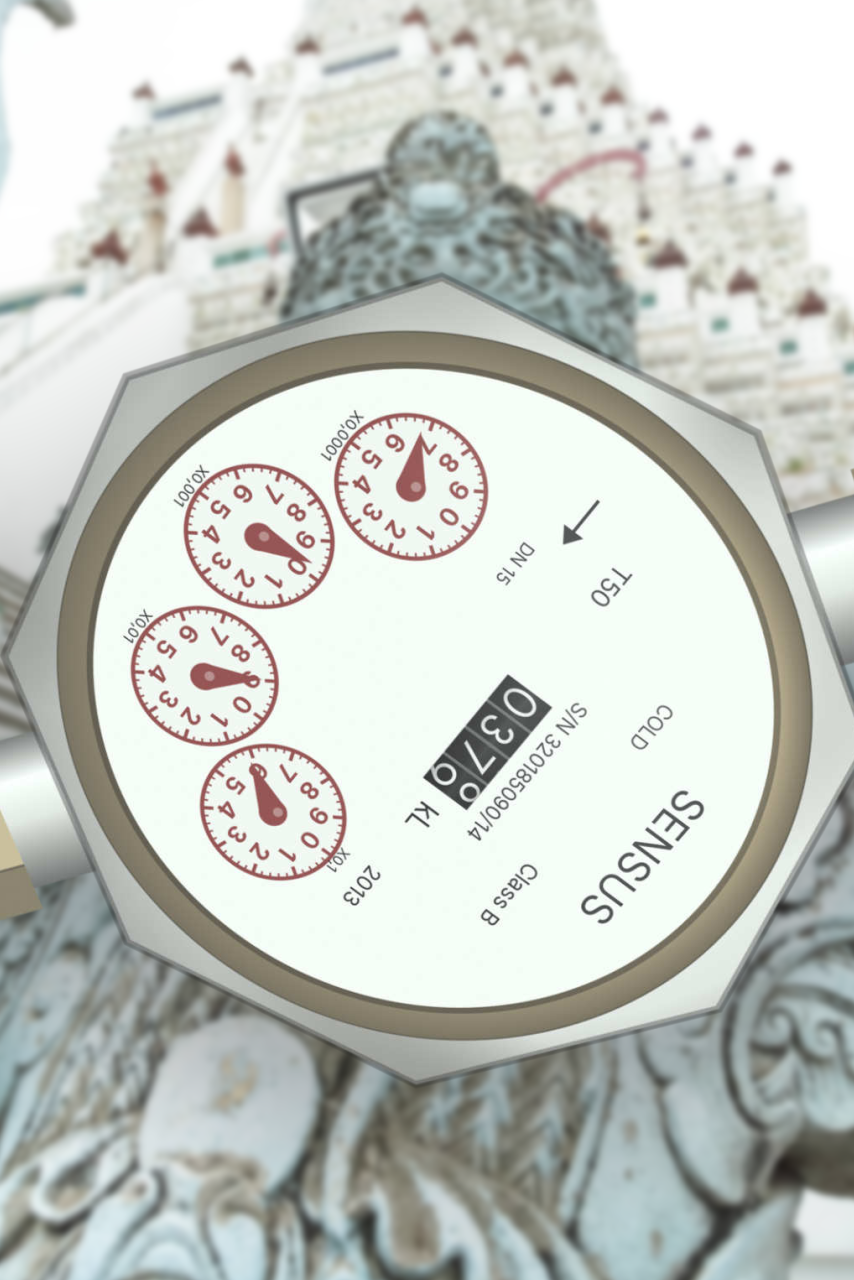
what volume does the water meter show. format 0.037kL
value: 378.5896kL
